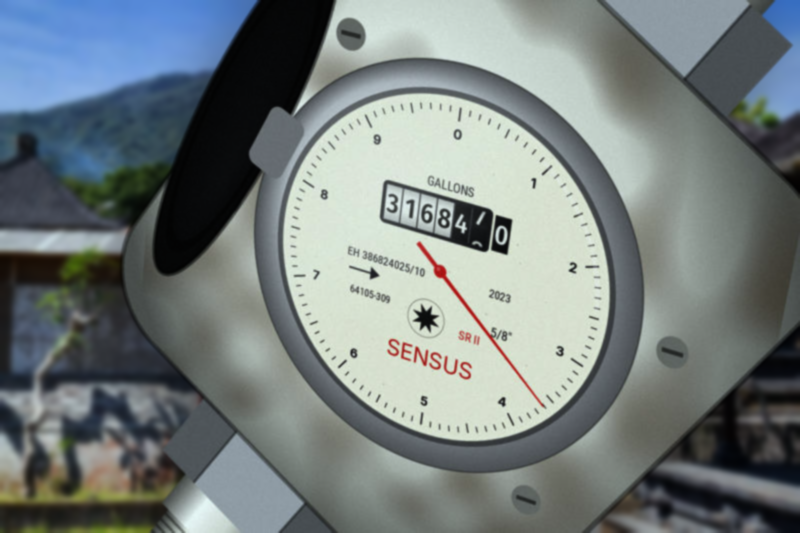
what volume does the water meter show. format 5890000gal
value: 3168473.6gal
